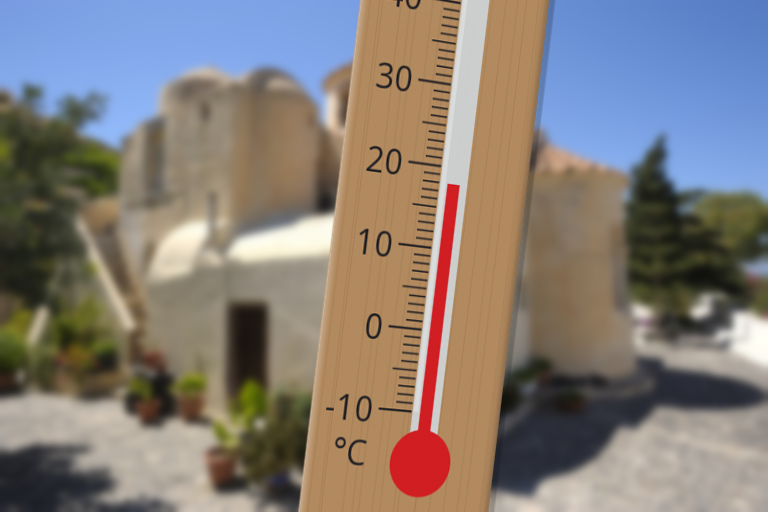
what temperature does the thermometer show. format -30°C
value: 18°C
